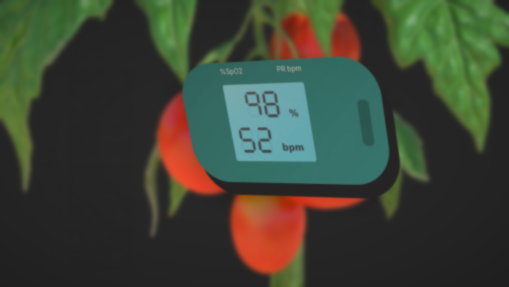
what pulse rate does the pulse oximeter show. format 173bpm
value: 52bpm
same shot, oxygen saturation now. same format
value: 98%
